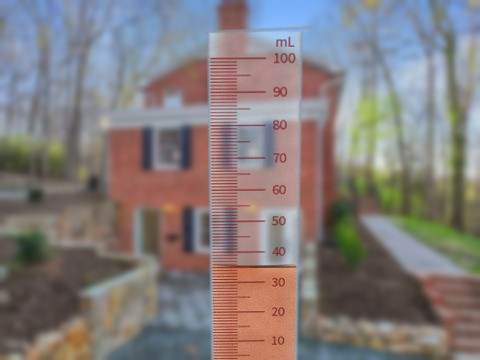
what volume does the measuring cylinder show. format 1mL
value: 35mL
